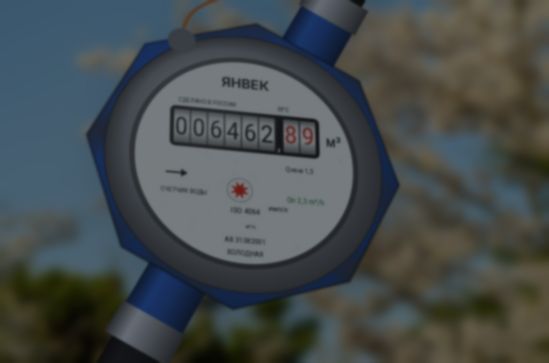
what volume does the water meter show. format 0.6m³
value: 6462.89m³
